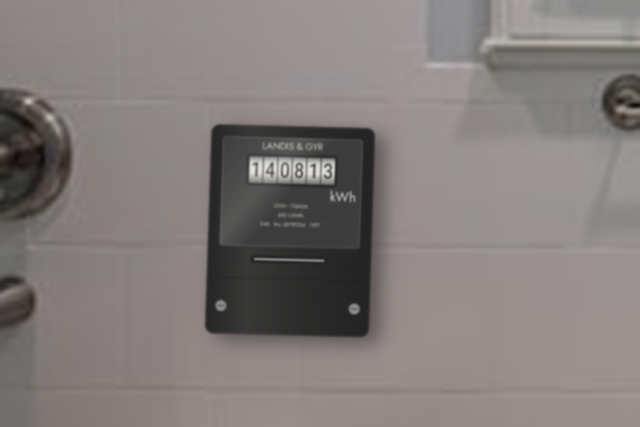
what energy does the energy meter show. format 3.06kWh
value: 140813kWh
